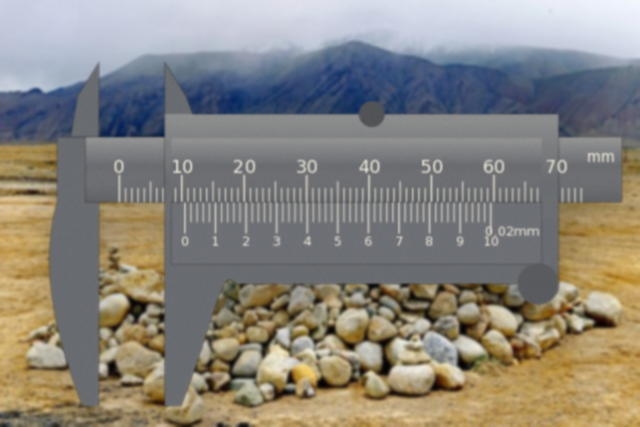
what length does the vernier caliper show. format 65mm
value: 10.5mm
